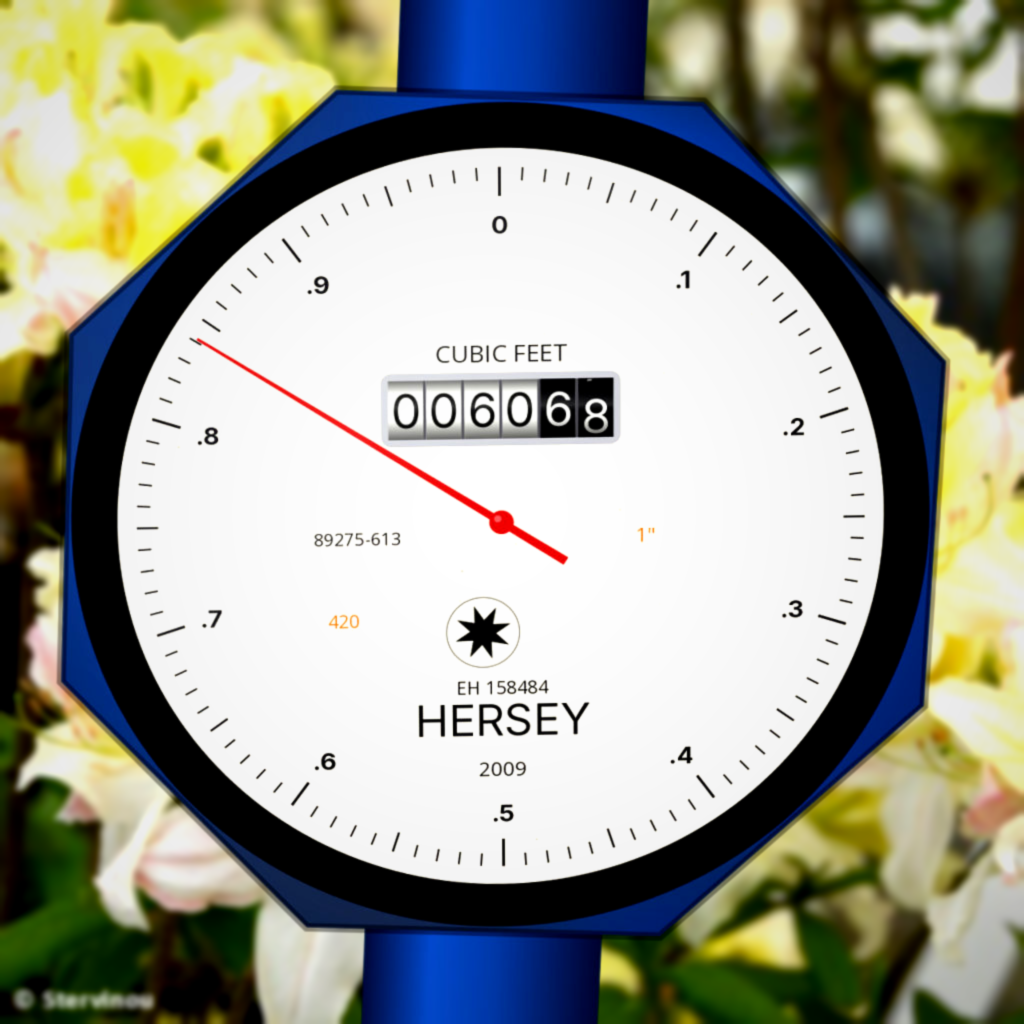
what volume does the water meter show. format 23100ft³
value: 6067.84ft³
